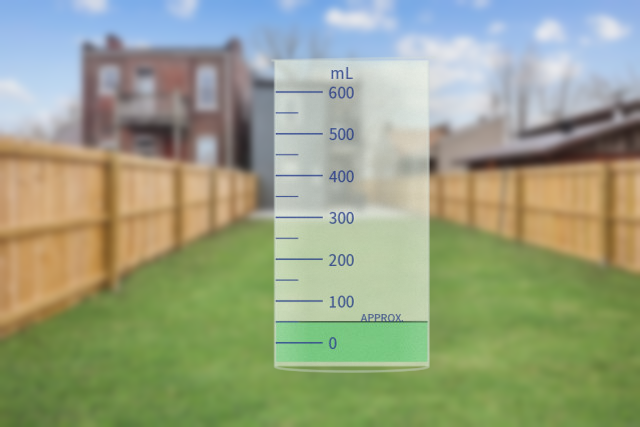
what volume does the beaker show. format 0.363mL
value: 50mL
